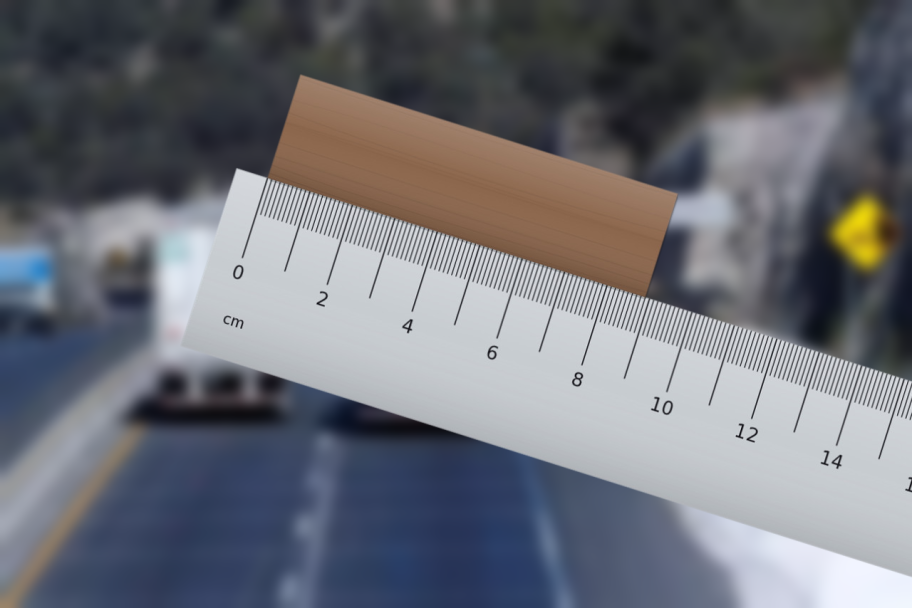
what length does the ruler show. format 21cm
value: 8.9cm
